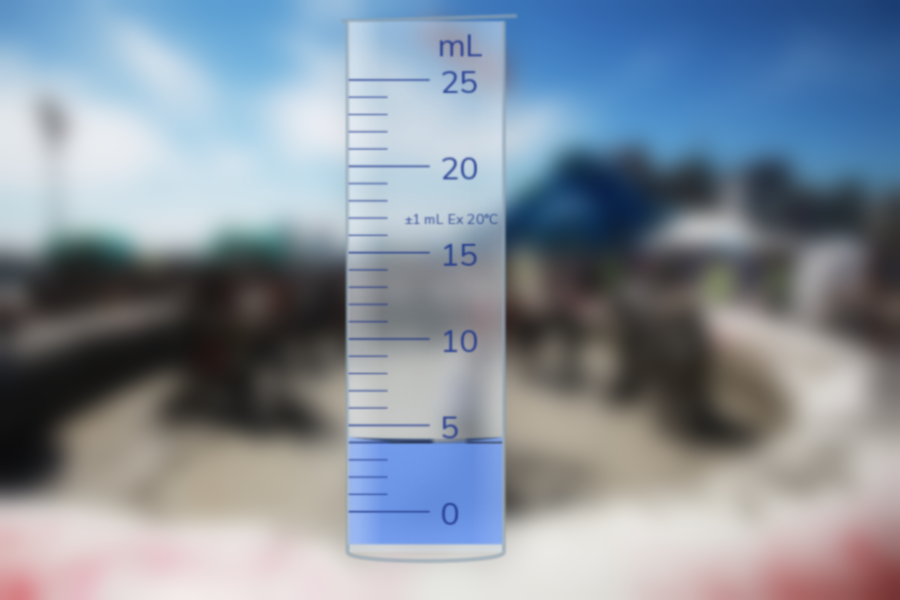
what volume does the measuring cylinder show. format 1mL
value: 4mL
